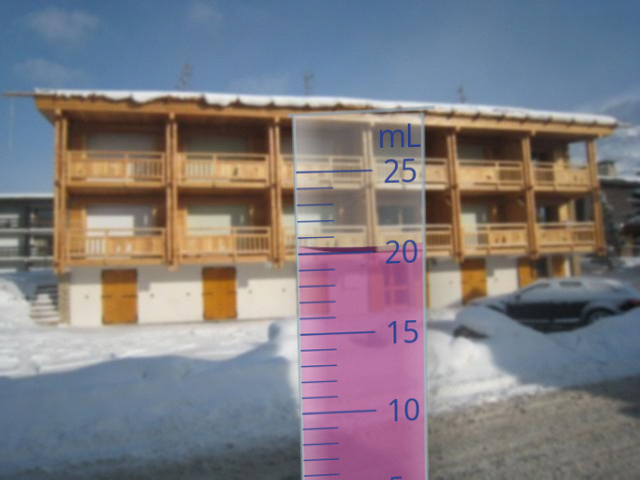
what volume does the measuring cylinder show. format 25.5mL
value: 20mL
